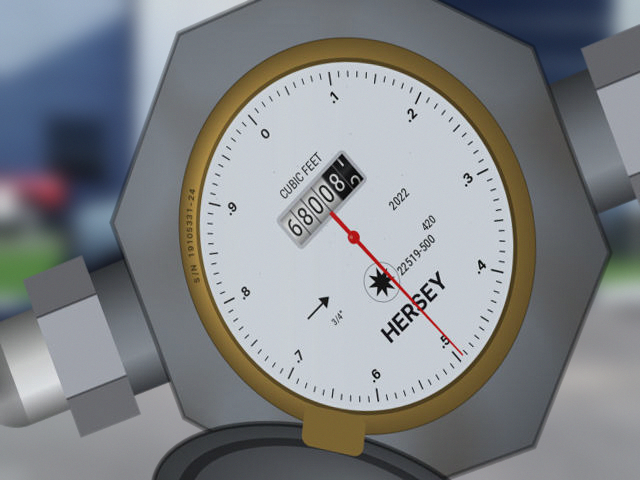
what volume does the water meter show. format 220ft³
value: 680081.49ft³
